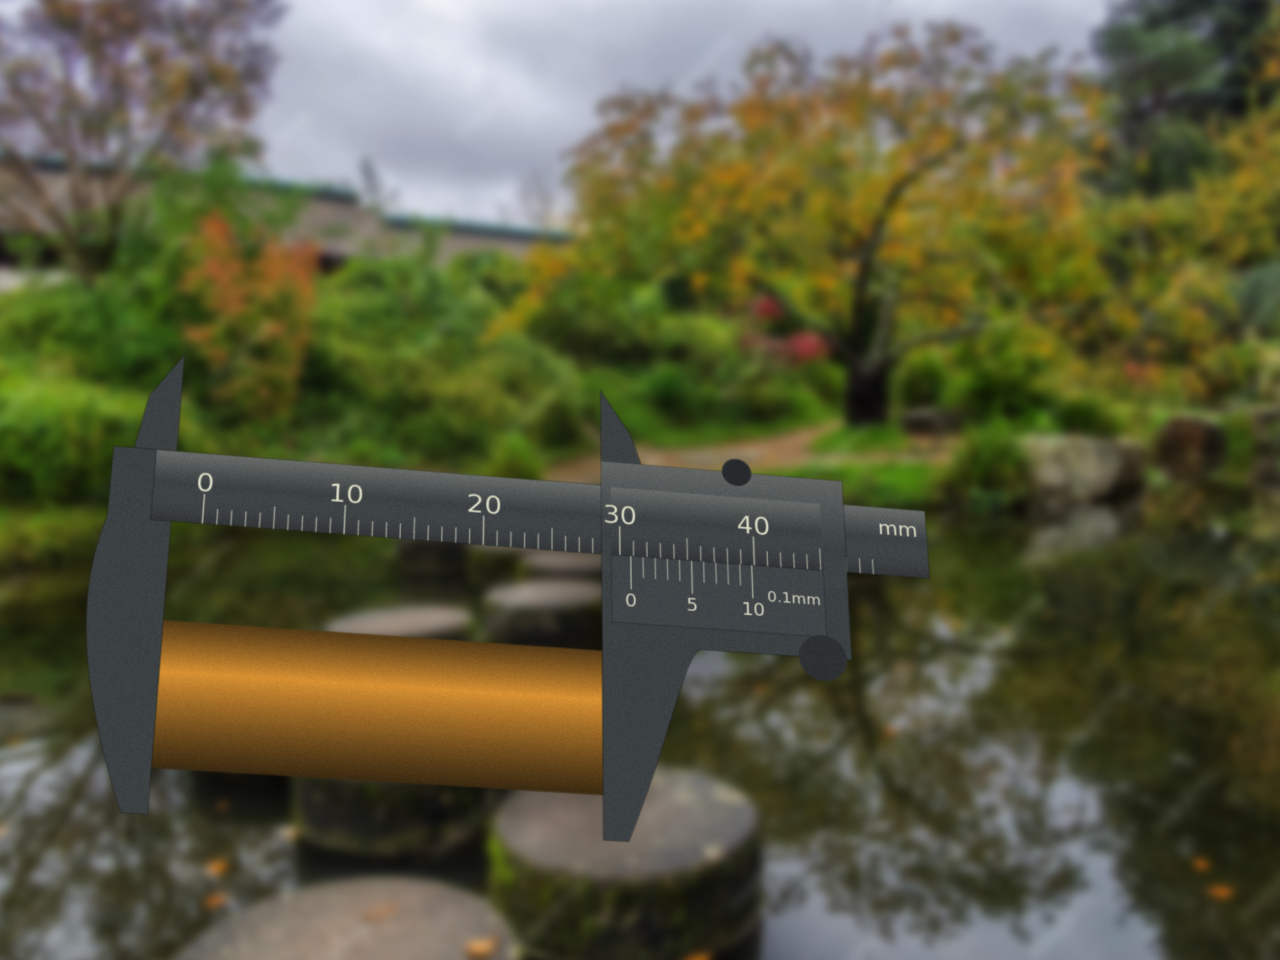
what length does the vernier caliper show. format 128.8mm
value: 30.8mm
